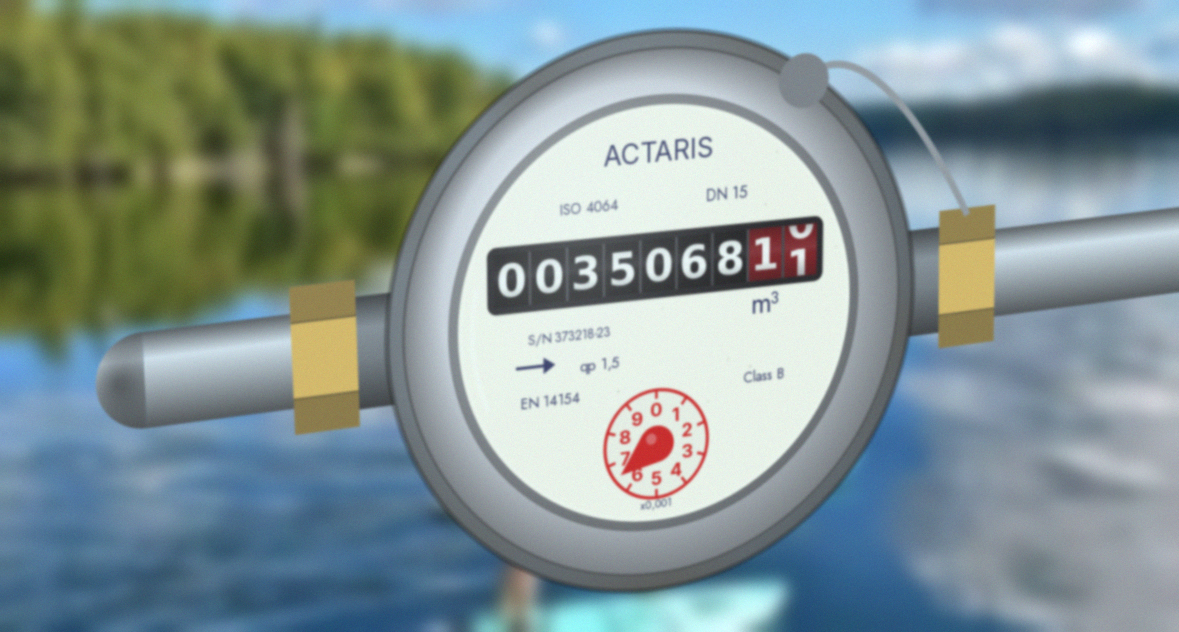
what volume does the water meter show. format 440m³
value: 35068.106m³
